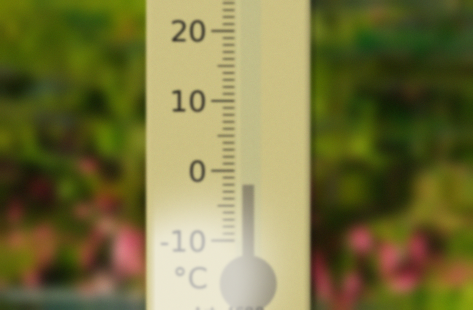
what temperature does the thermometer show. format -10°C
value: -2°C
